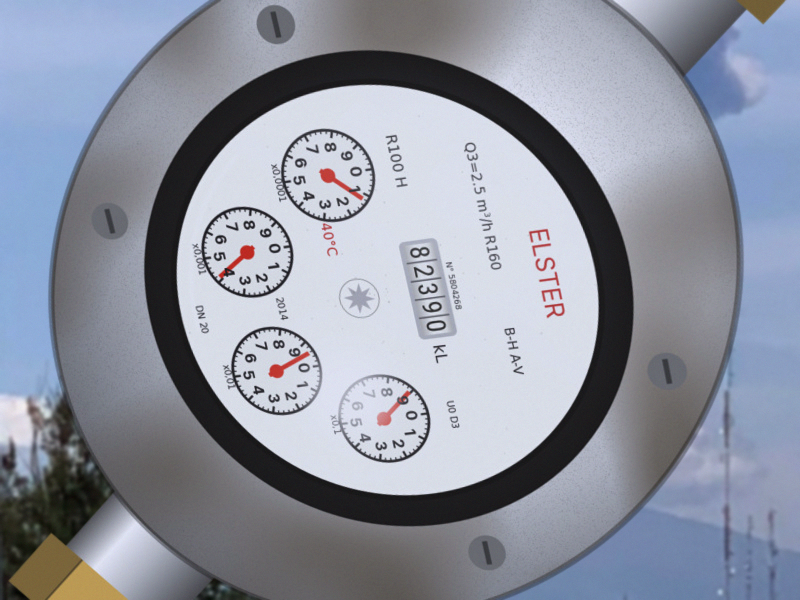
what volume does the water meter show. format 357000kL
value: 82390.8941kL
